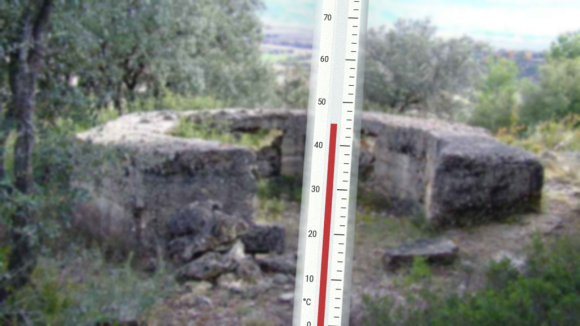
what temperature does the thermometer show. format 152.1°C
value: 45°C
